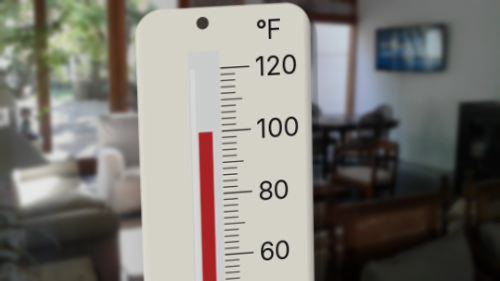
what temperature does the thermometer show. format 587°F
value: 100°F
